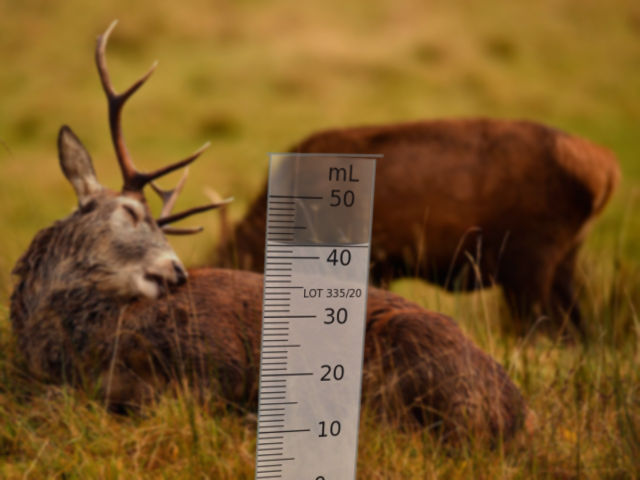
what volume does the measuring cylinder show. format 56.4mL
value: 42mL
